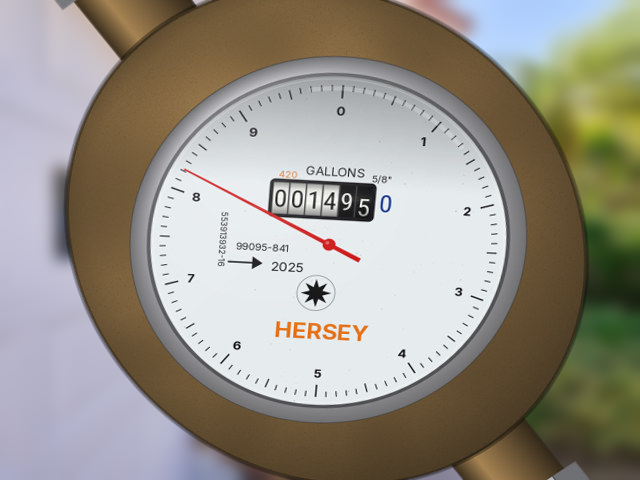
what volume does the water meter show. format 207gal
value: 14948.2gal
